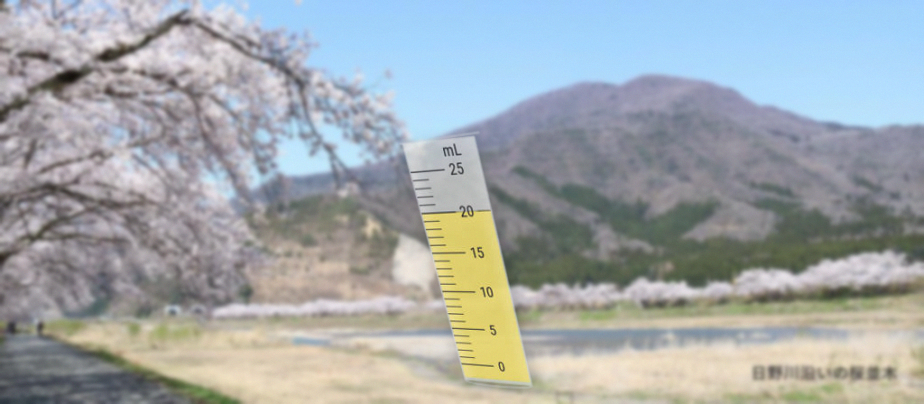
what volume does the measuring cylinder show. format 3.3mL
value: 20mL
